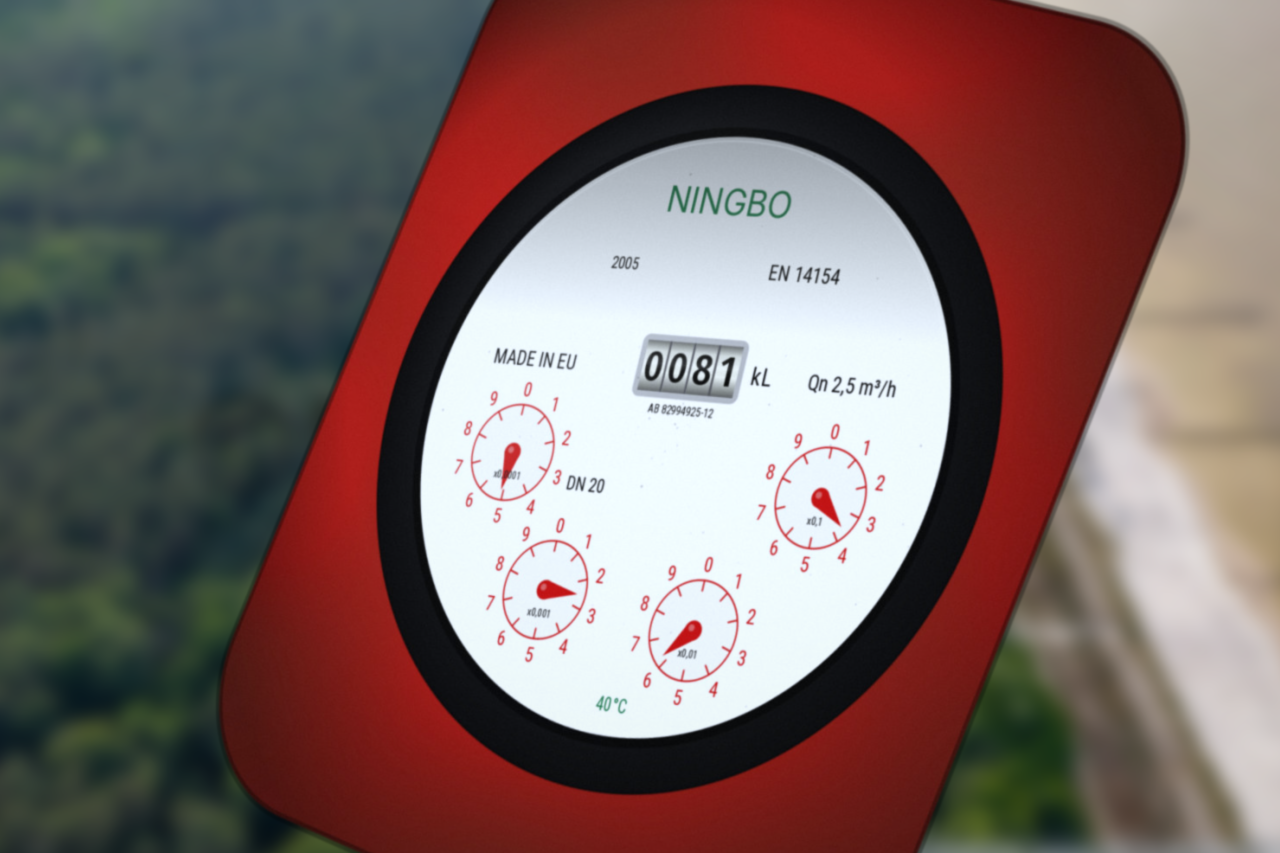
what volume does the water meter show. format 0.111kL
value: 81.3625kL
